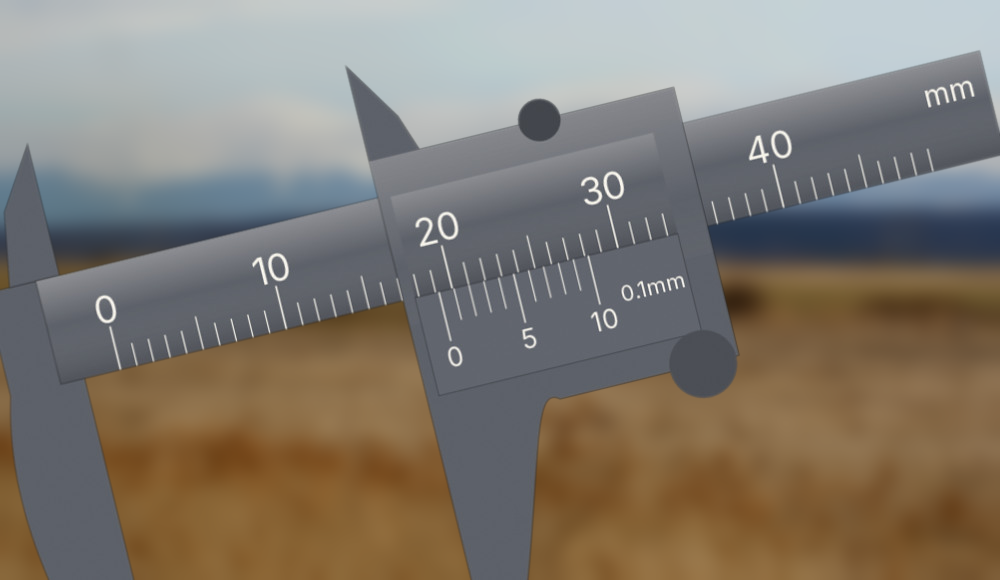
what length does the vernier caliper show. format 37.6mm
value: 19.2mm
